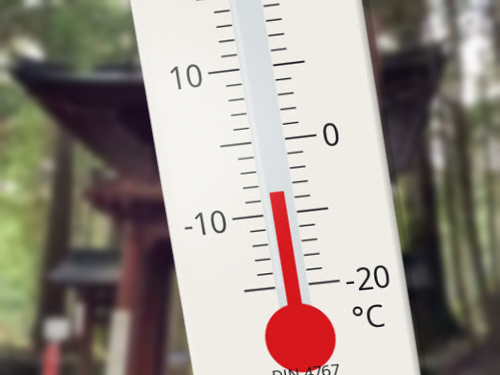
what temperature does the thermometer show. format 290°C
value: -7°C
